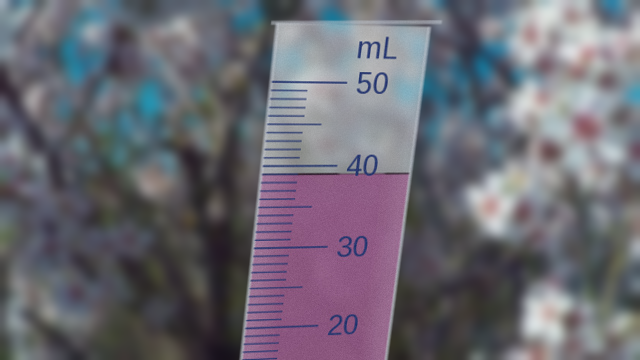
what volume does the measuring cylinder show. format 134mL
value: 39mL
